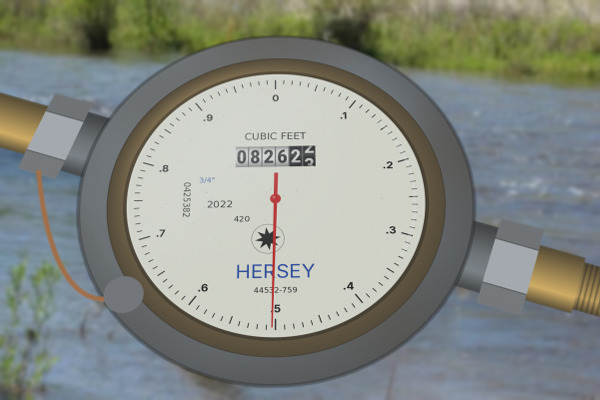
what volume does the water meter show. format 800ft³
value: 82622.50ft³
